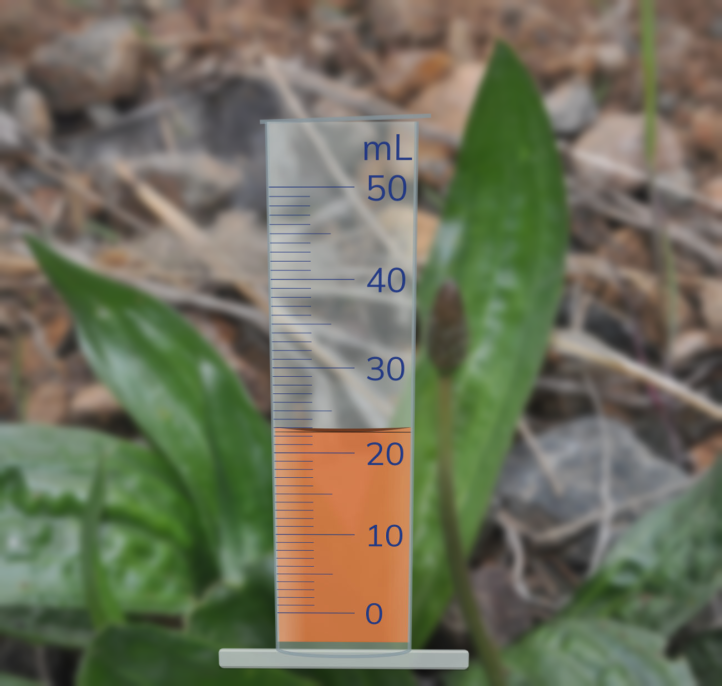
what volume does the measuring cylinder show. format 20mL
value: 22.5mL
